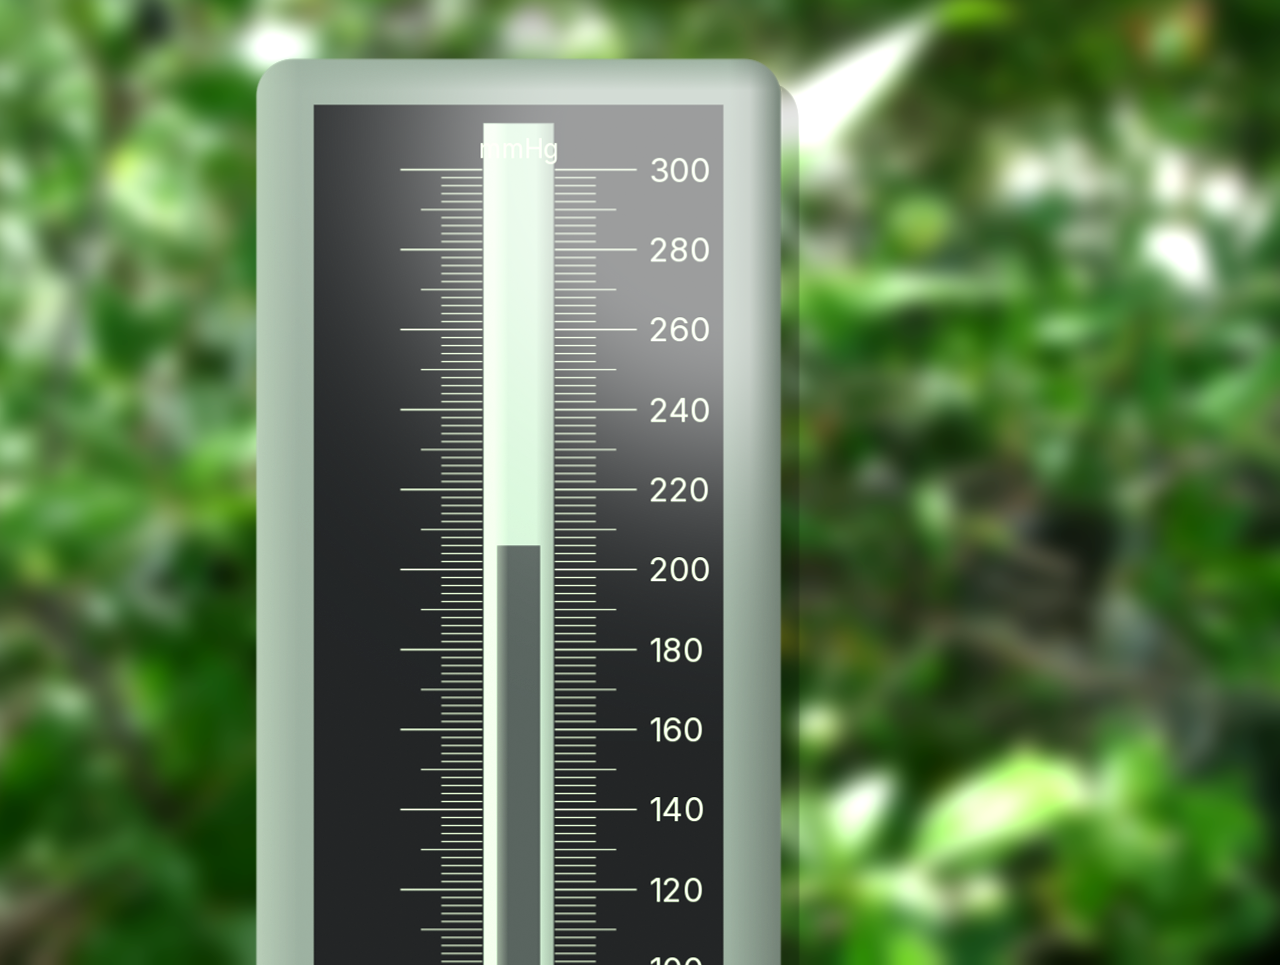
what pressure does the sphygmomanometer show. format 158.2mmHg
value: 206mmHg
